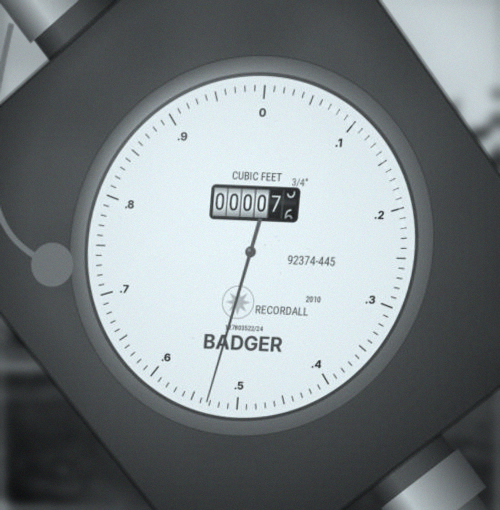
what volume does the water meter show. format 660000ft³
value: 75.53ft³
